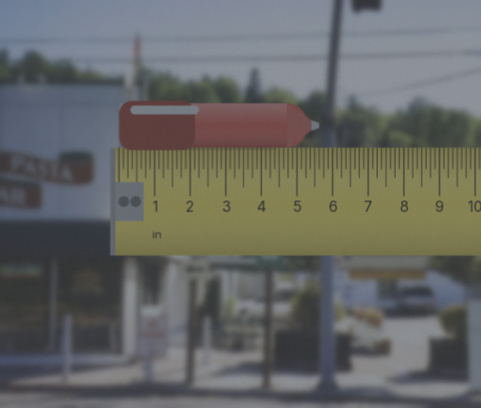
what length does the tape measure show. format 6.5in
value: 5.625in
